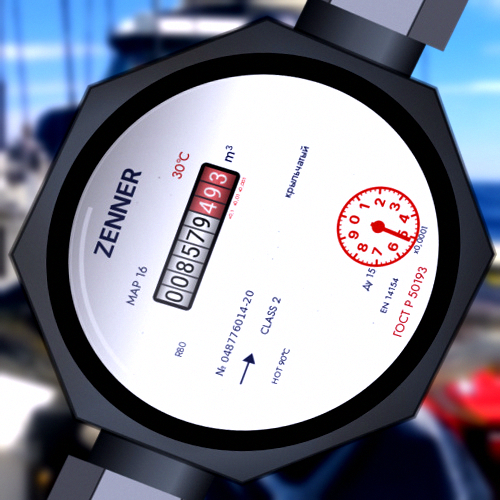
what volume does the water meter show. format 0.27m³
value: 8579.4935m³
